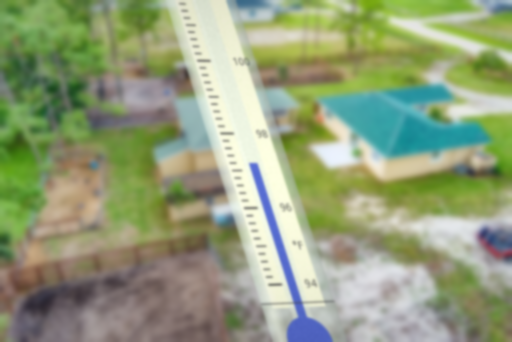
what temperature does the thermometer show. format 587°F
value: 97.2°F
